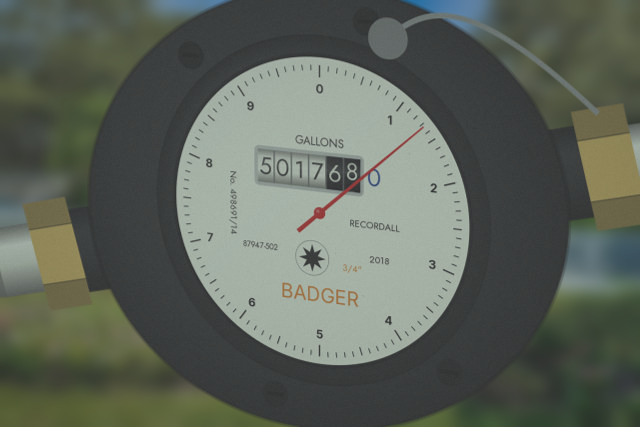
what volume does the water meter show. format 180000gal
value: 5017681.3gal
